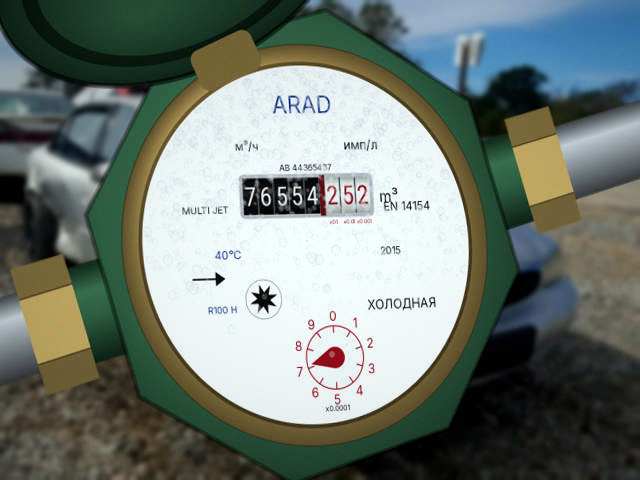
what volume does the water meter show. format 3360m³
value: 76554.2527m³
